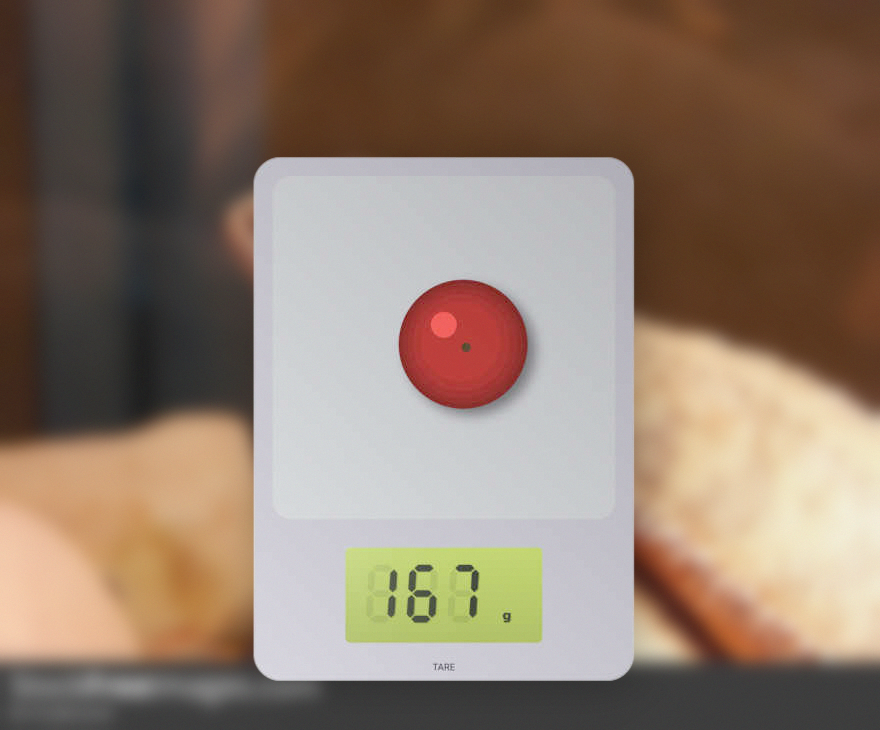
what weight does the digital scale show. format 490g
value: 167g
